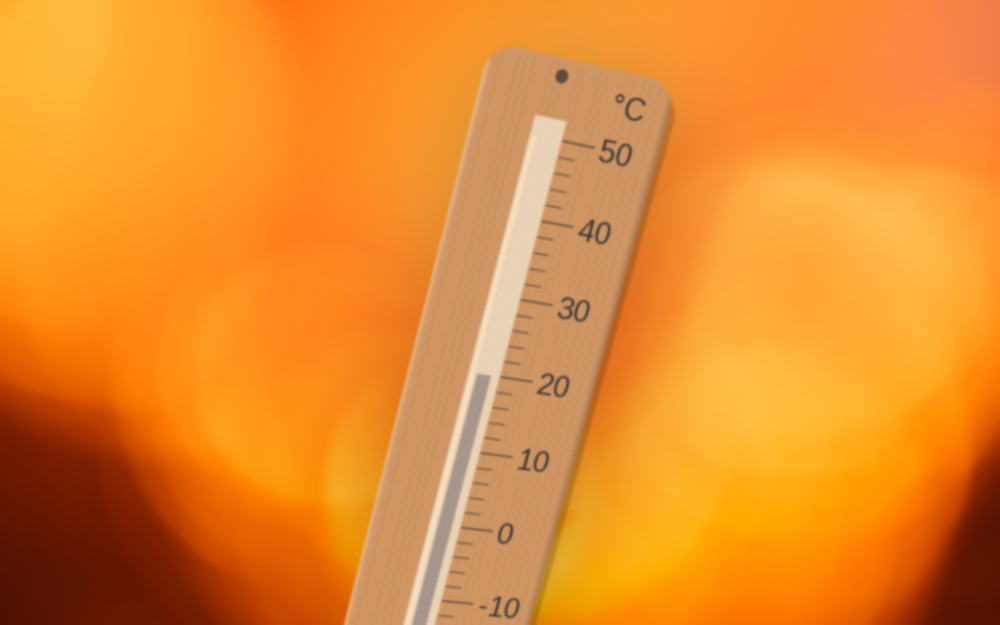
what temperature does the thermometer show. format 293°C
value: 20°C
